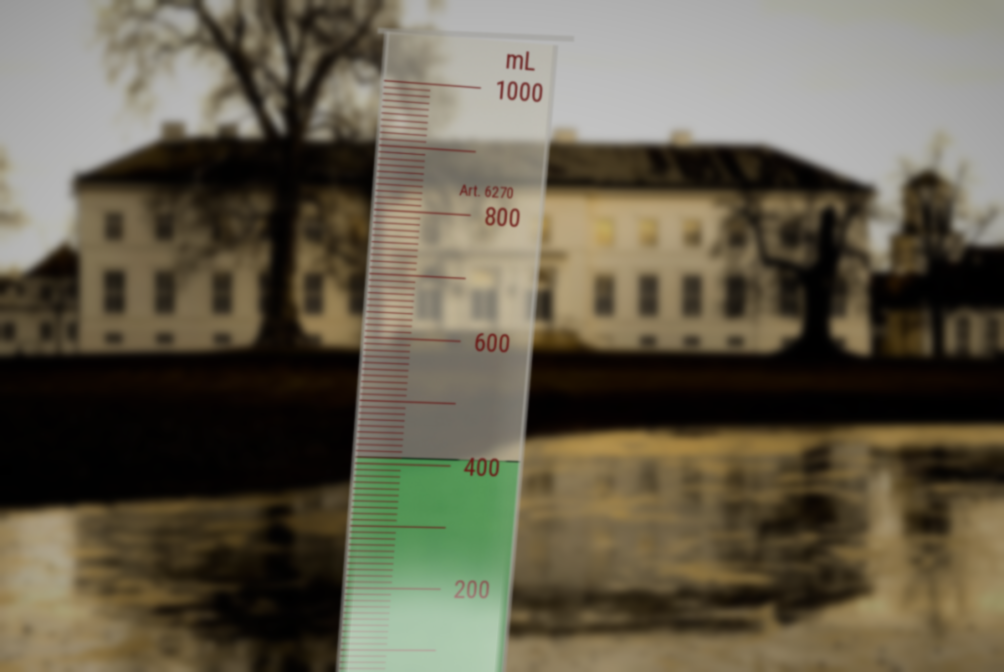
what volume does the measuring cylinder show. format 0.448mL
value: 410mL
